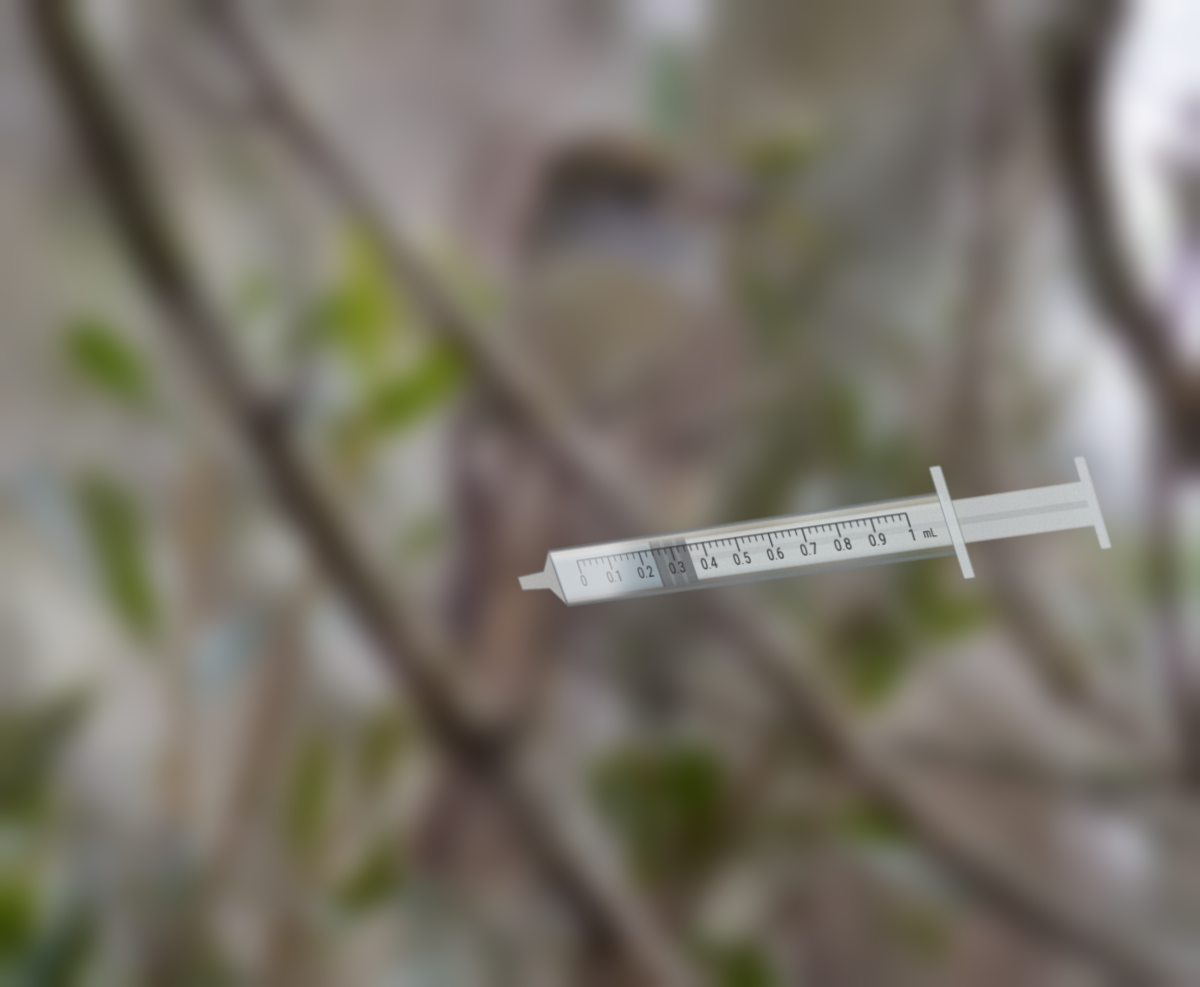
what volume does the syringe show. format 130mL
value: 0.24mL
